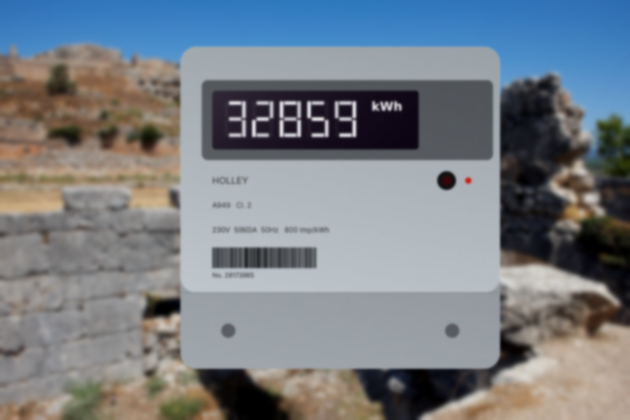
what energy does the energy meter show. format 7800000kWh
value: 32859kWh
